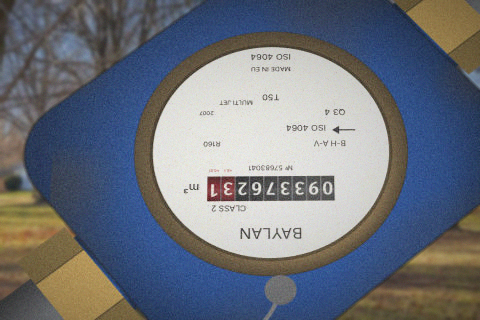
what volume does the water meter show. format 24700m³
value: 933762.31m³
